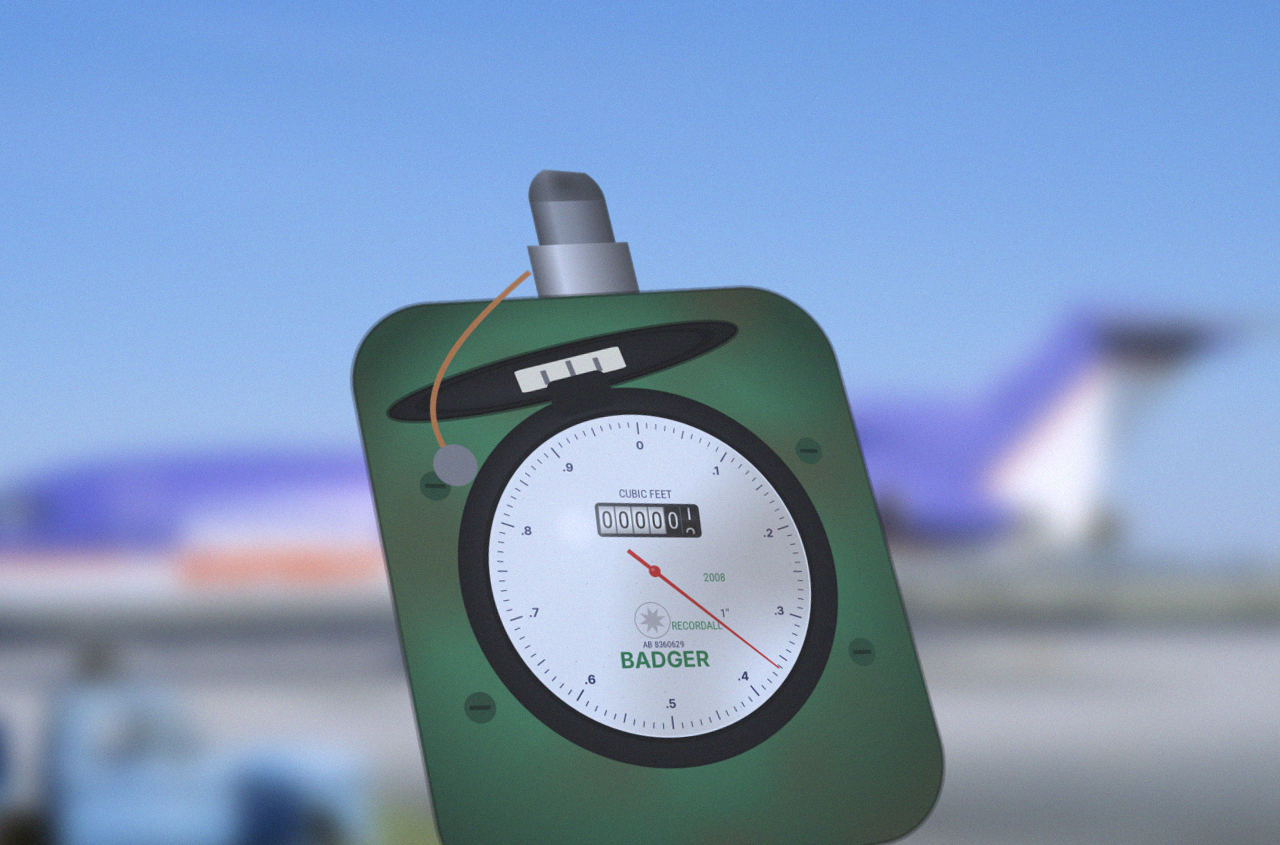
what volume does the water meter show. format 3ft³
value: 1.36ft³
